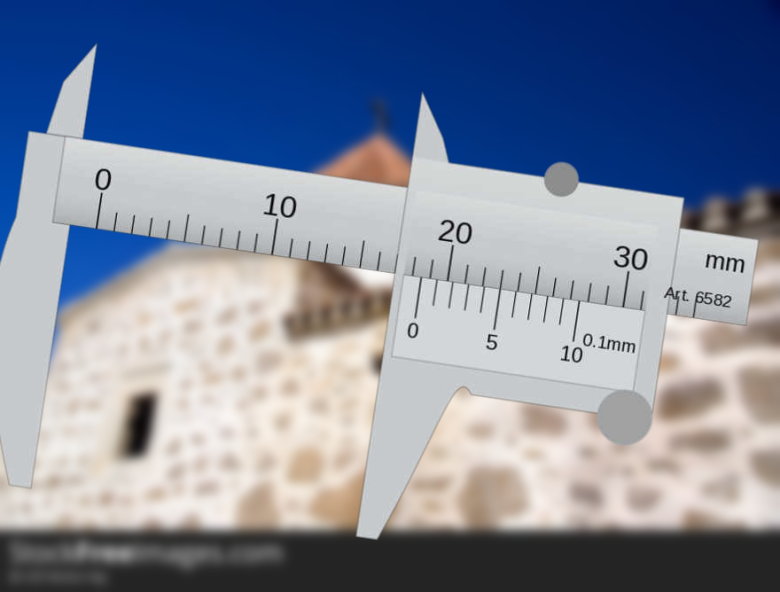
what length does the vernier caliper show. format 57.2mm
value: 18.5mm
